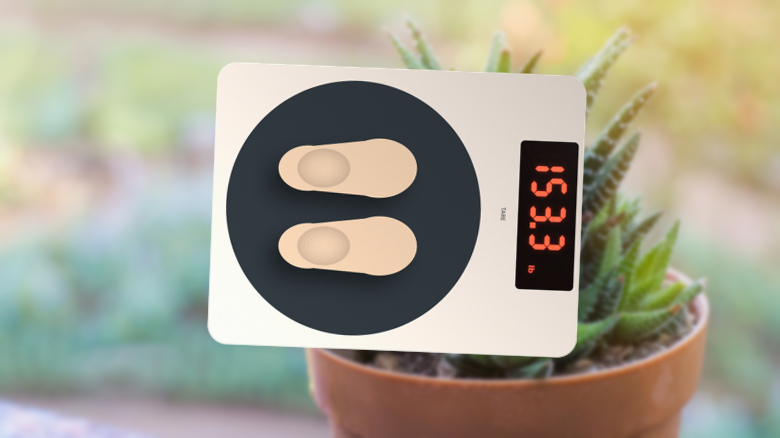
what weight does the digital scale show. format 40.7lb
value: 153.3lb
